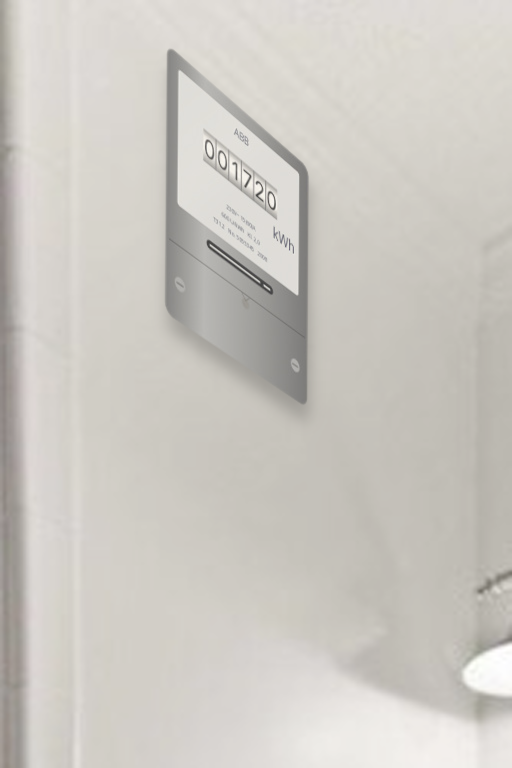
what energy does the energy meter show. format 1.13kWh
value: 1720kWh
